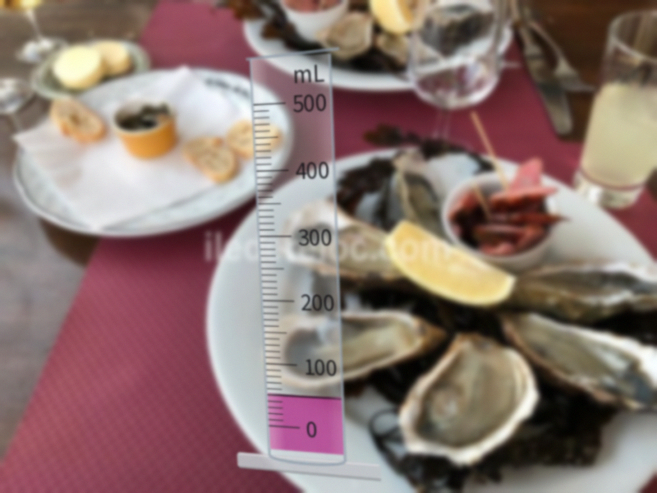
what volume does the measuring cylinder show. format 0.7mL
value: 50mL
